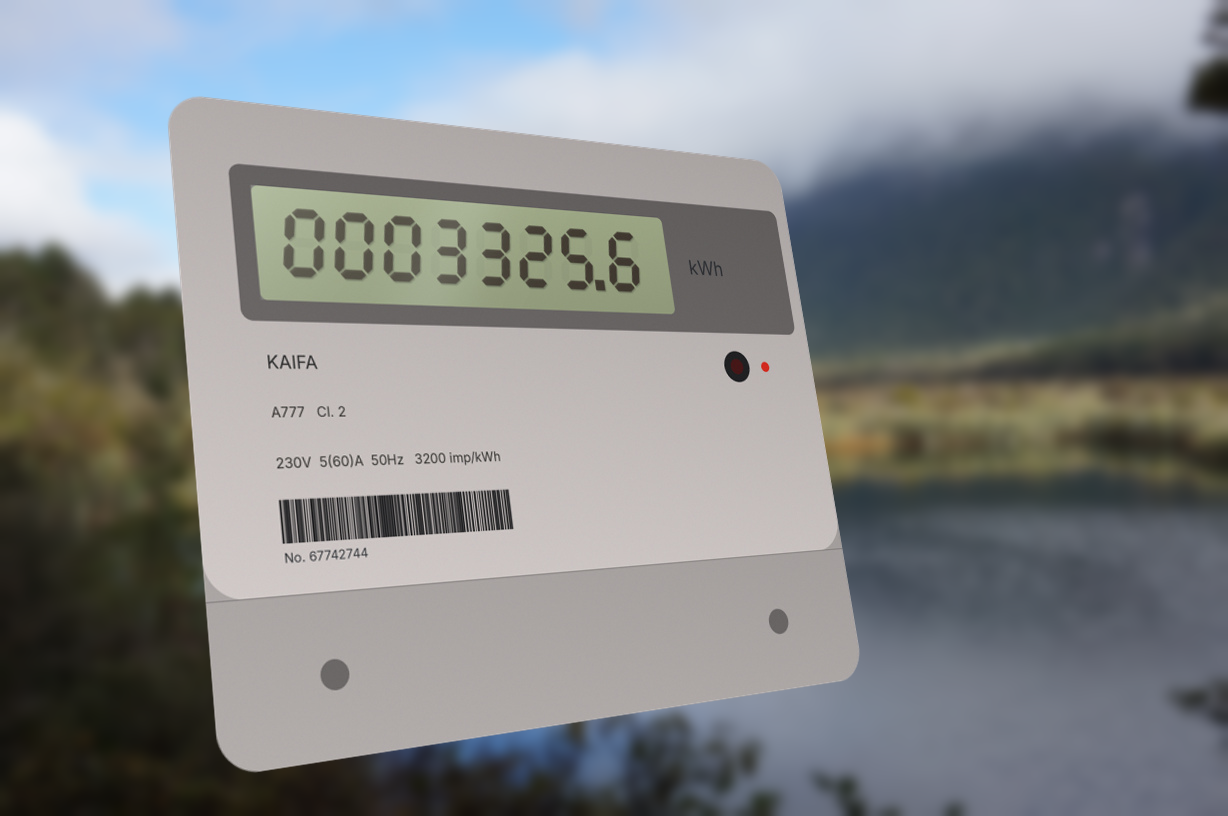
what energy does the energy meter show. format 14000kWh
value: 3325.6kWh
